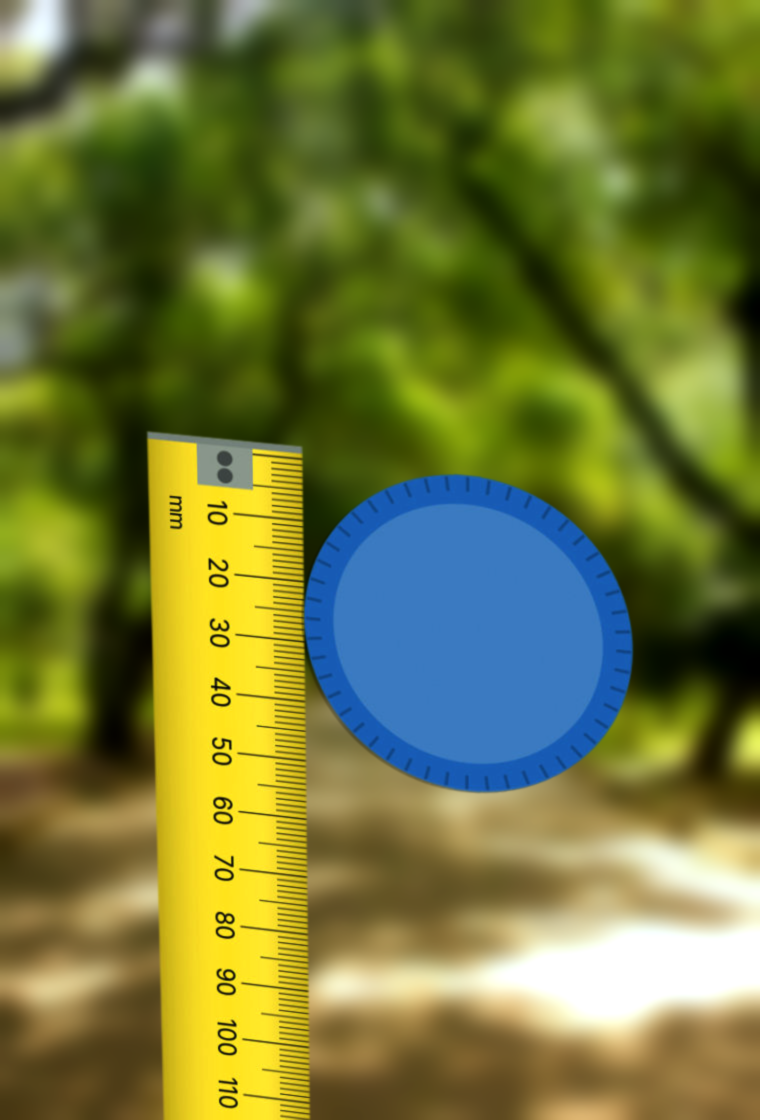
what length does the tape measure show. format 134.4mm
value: 52mm
